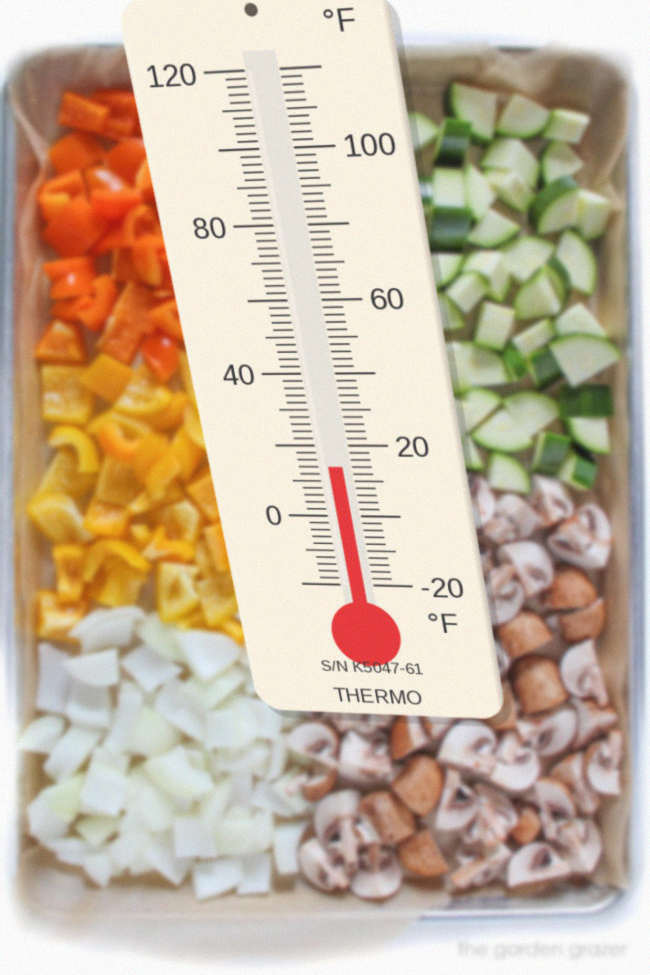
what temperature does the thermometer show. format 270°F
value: 14°F
